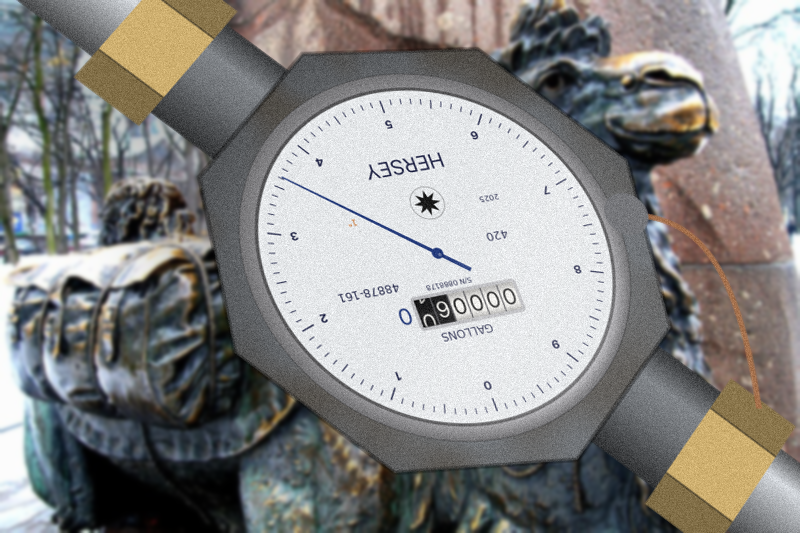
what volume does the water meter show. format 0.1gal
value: 603.6gal
